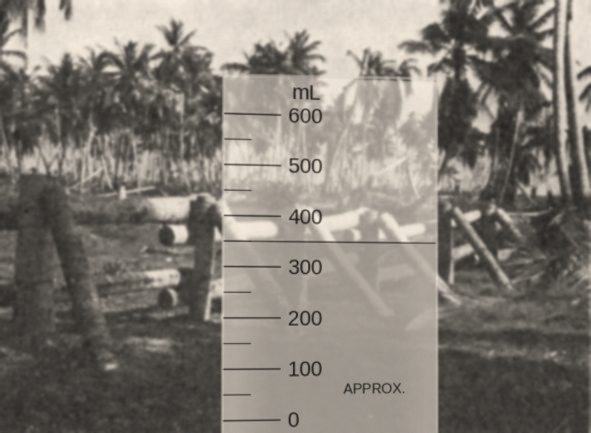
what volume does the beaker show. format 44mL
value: 350mL
